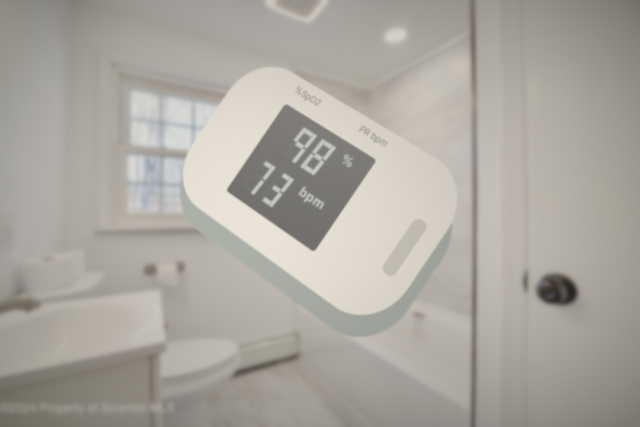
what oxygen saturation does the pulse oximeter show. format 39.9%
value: 98%
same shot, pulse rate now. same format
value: 73bpm
